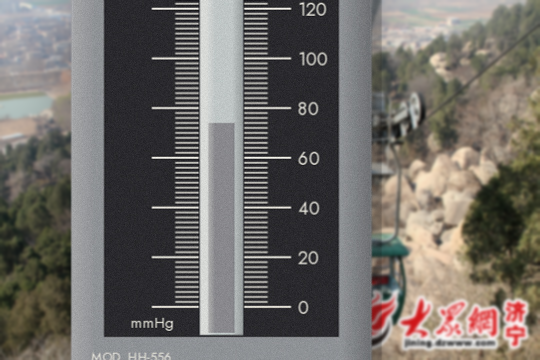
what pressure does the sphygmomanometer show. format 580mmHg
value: 74mmHg
